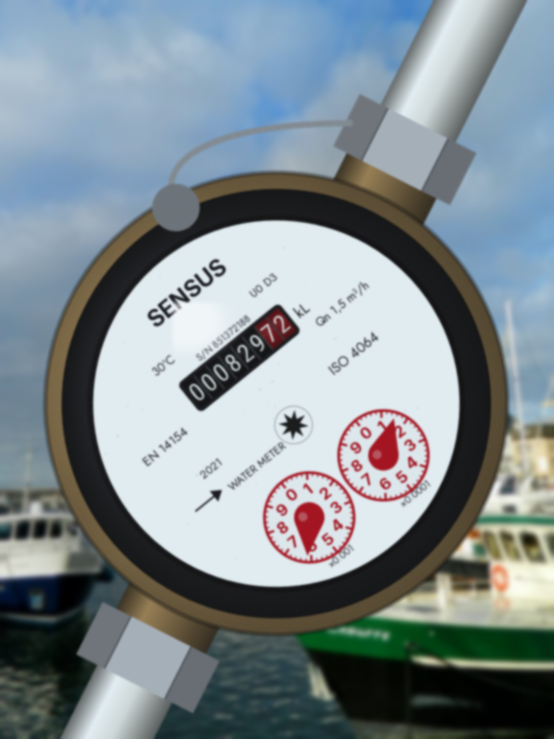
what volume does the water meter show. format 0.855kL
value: 829.7261kL
